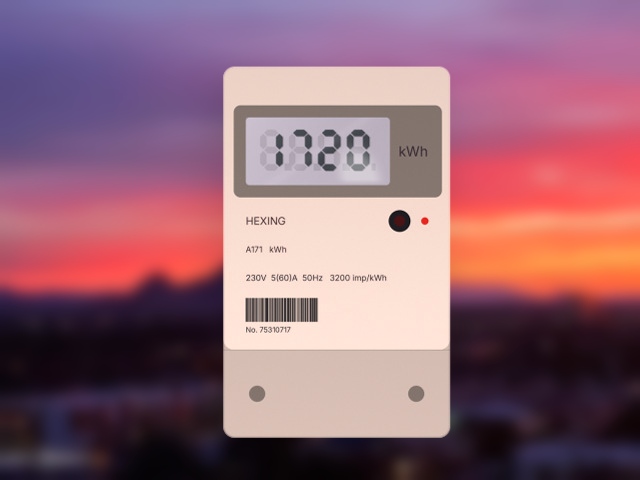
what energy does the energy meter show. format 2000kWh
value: 1720kWh
